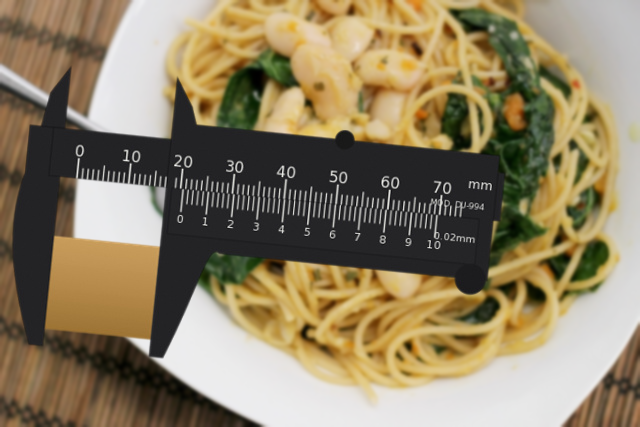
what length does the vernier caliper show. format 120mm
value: 20.5mm
